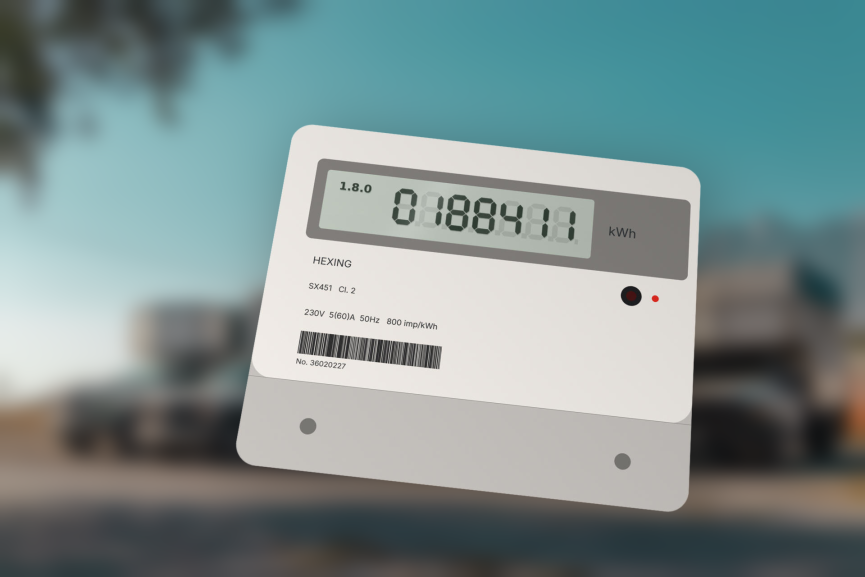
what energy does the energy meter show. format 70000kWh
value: 188411kWh
